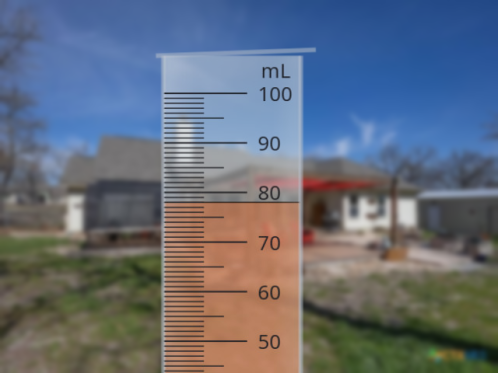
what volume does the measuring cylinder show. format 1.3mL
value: 78mL
